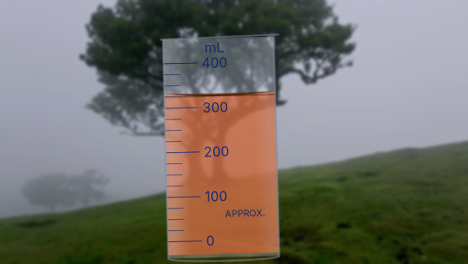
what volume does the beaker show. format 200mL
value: 325mL
